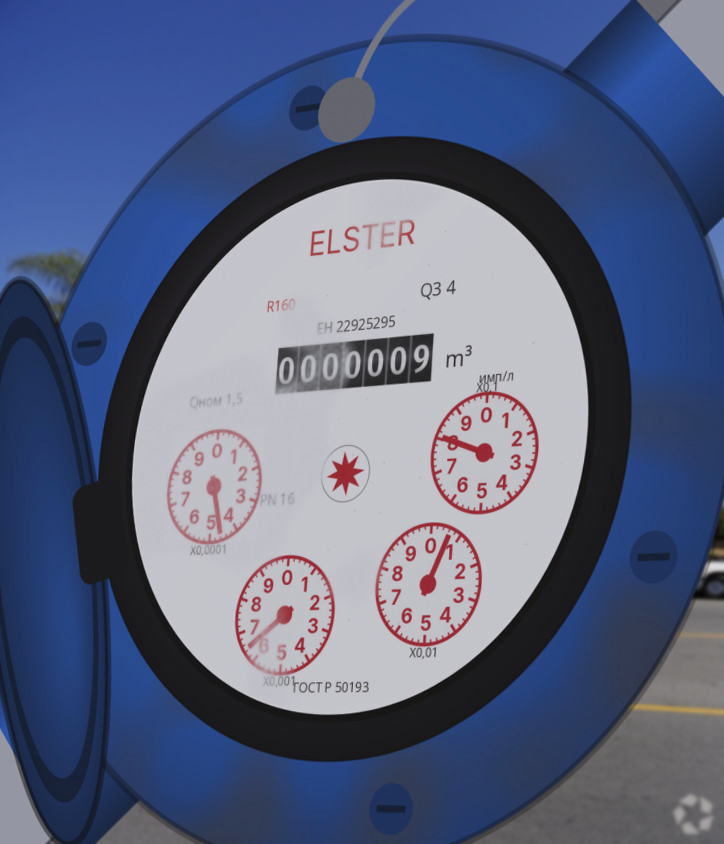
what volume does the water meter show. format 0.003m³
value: 9.8064m³
